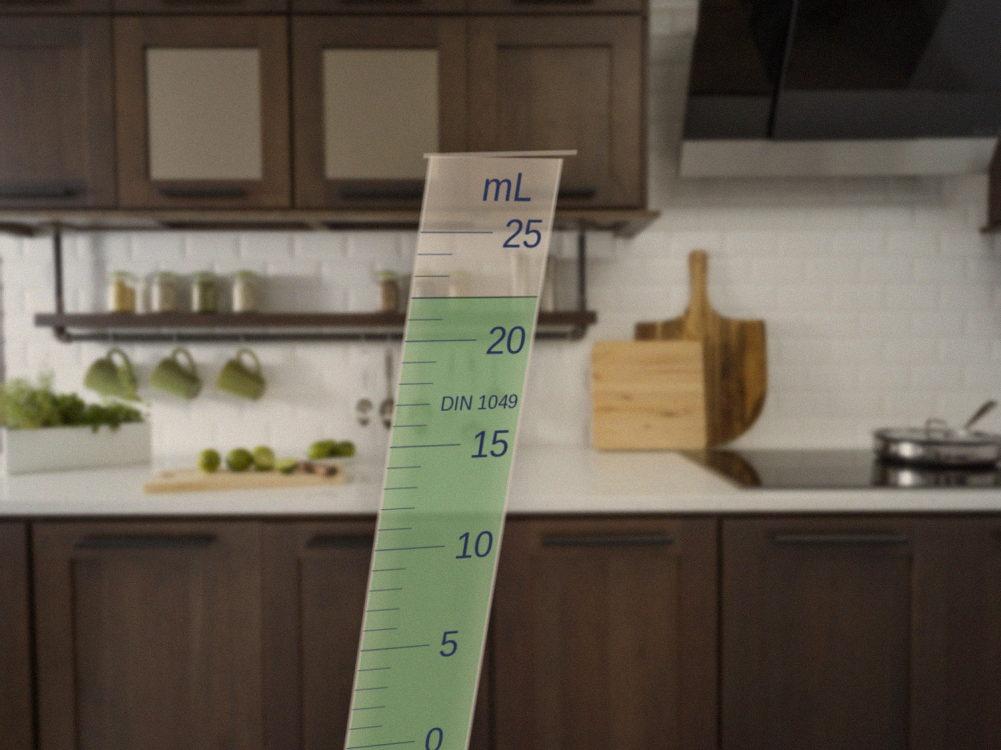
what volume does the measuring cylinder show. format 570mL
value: 22mL
